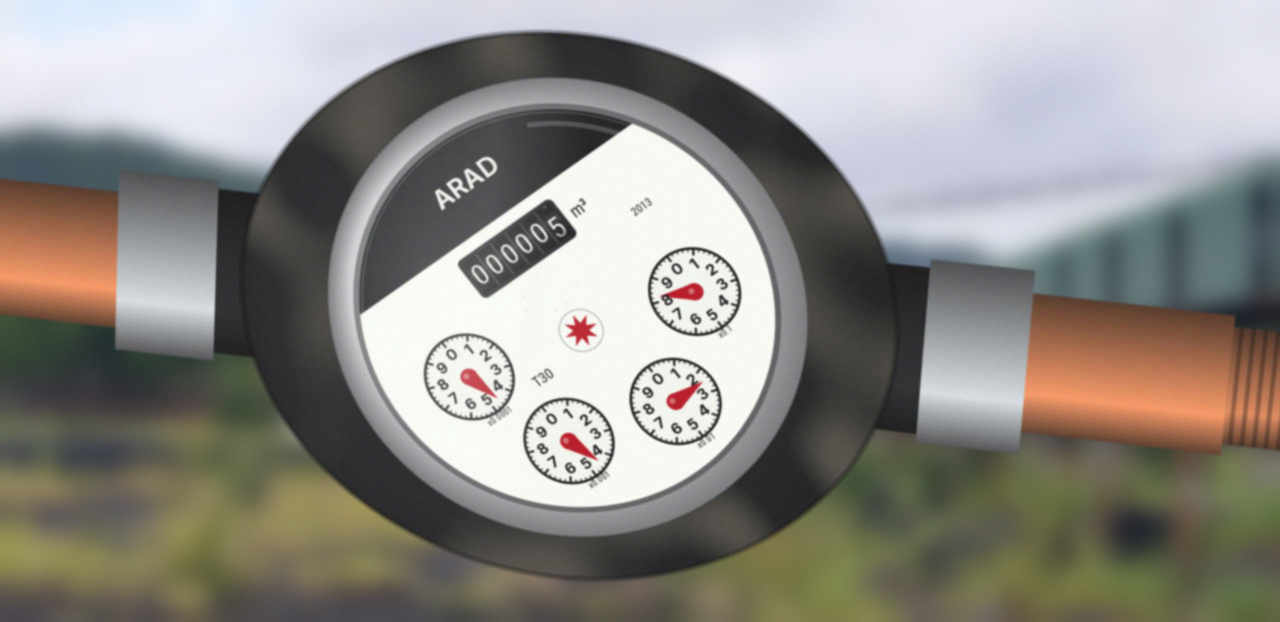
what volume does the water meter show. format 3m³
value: 4.8244m³
